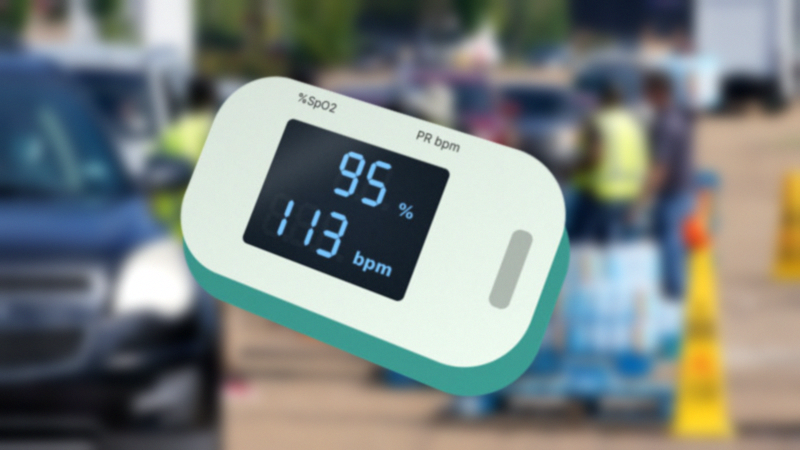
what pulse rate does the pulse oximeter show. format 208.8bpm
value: 113bpm
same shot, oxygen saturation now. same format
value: 95%
